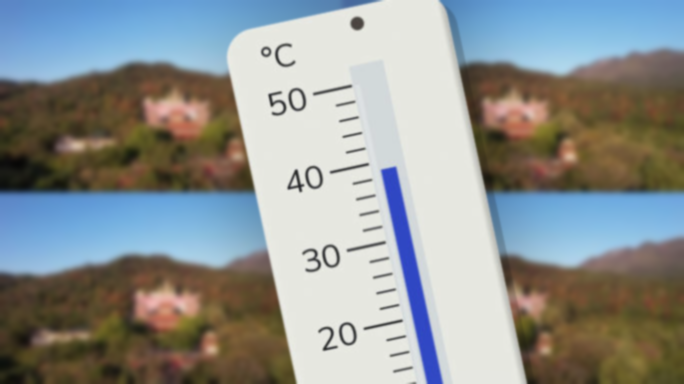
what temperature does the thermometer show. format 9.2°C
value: 39°C
